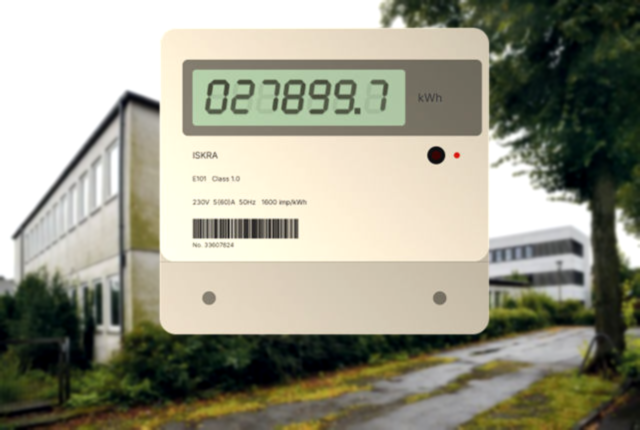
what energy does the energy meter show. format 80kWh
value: 27899.7kWh
